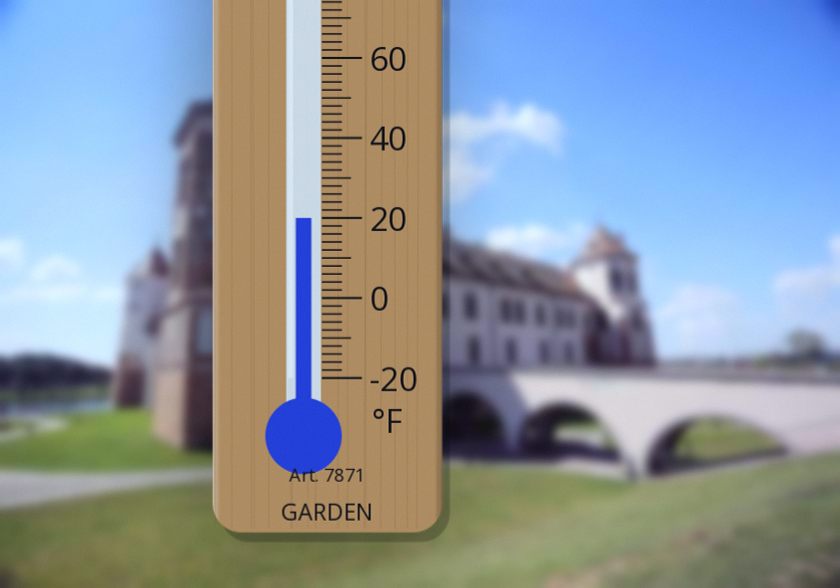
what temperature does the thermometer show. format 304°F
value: 20°F
